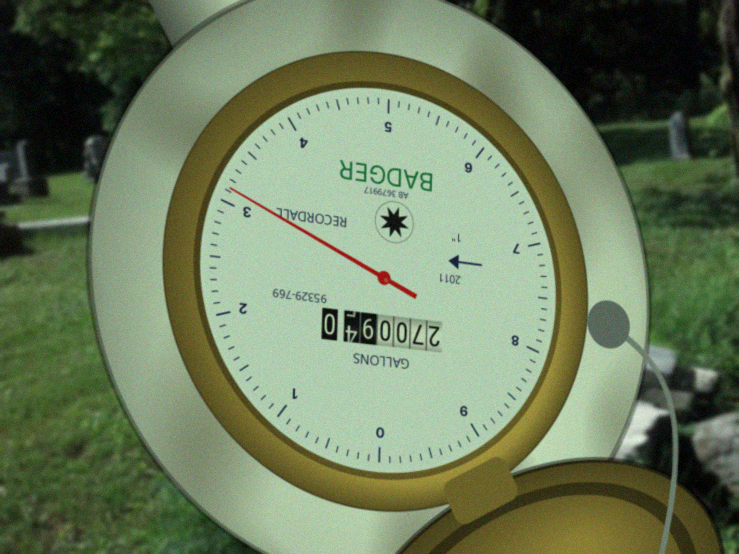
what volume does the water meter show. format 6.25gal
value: 2700943.1gal
